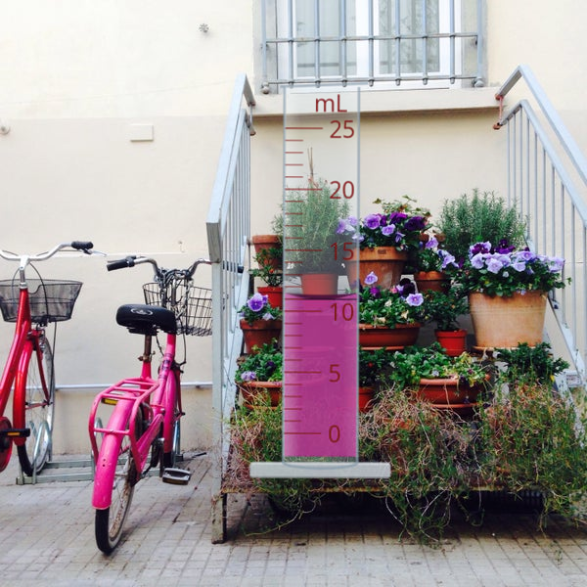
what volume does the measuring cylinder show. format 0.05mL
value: 11mL
